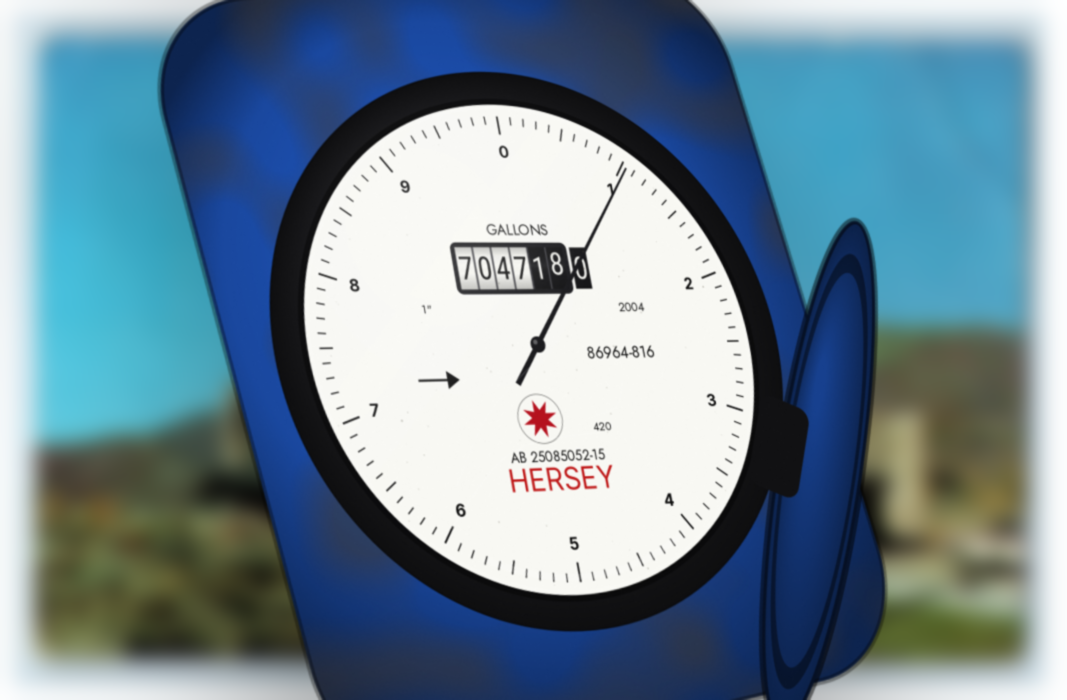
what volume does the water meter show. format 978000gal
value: 7047181.0gal
